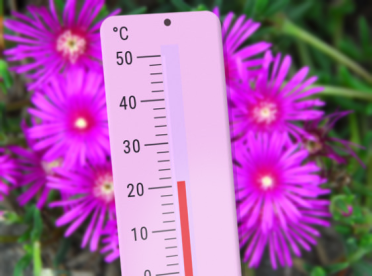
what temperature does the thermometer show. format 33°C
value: 21°C
